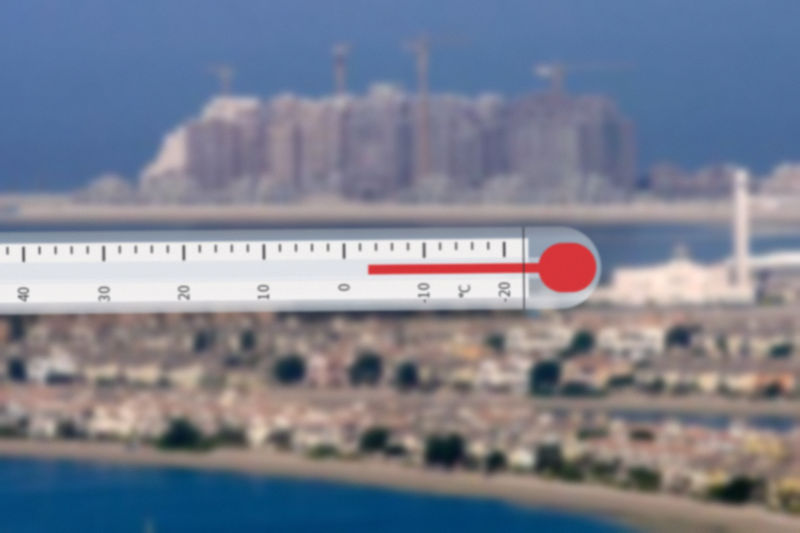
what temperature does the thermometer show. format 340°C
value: -3°C
